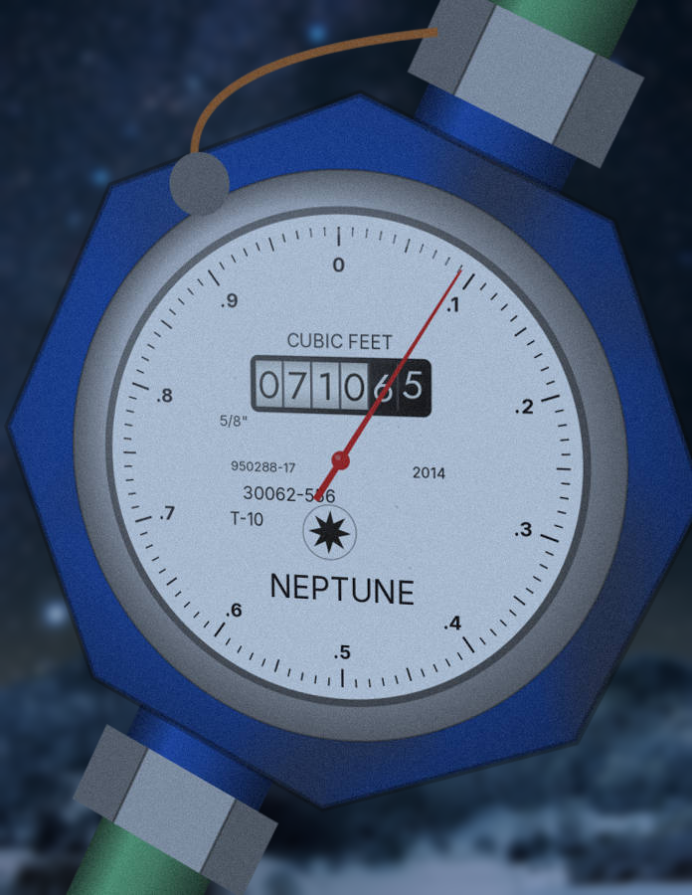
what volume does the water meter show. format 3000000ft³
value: 71065.09ft³
